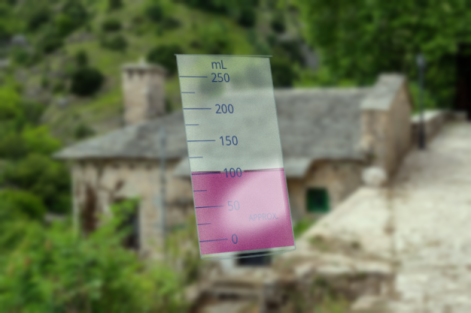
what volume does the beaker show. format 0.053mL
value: 100mL
